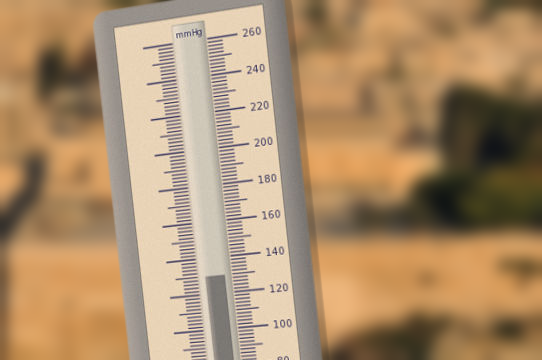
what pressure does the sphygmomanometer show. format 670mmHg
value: 130mmHg
